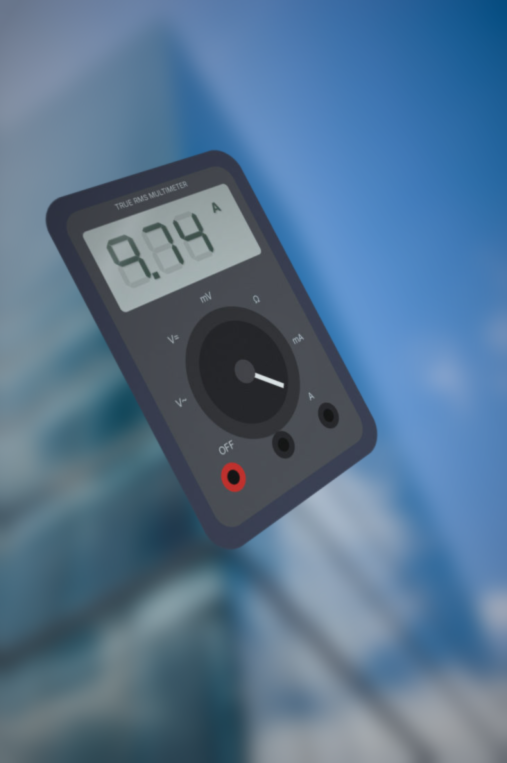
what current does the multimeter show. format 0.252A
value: 9.74A
